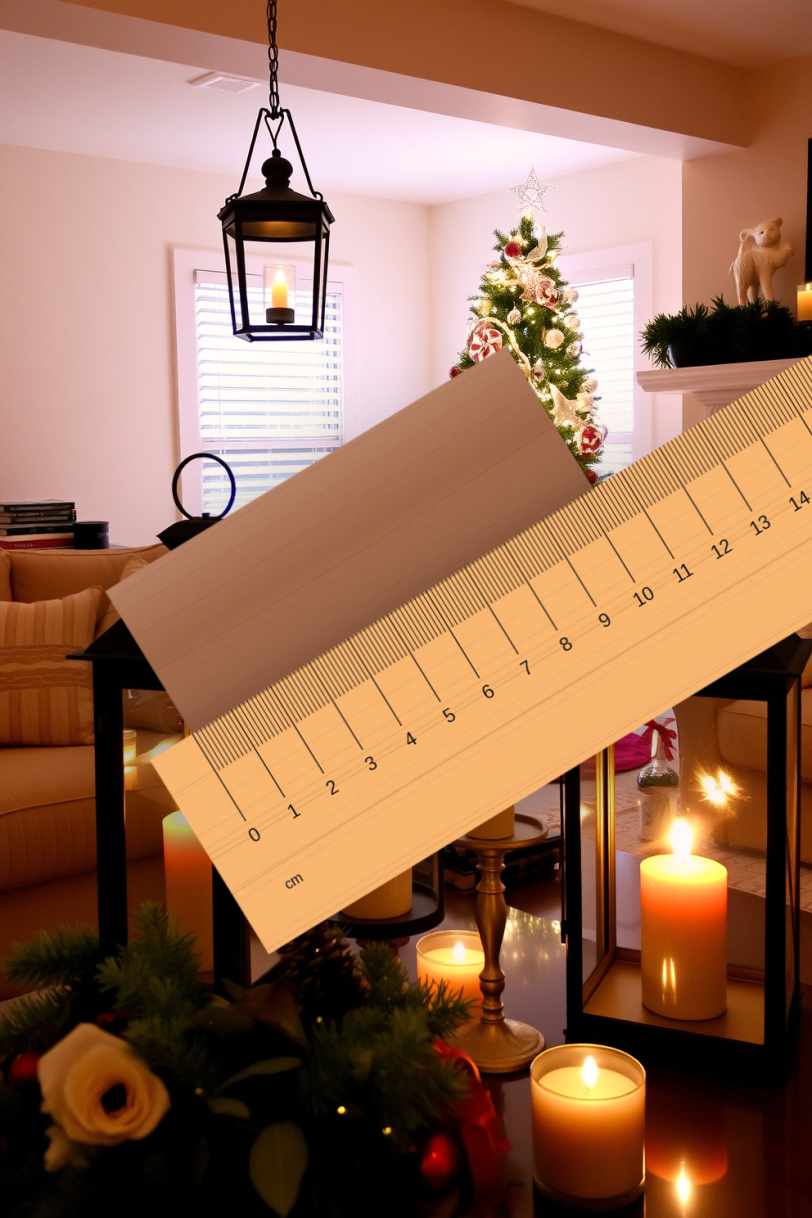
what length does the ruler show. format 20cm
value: 10.3cm
